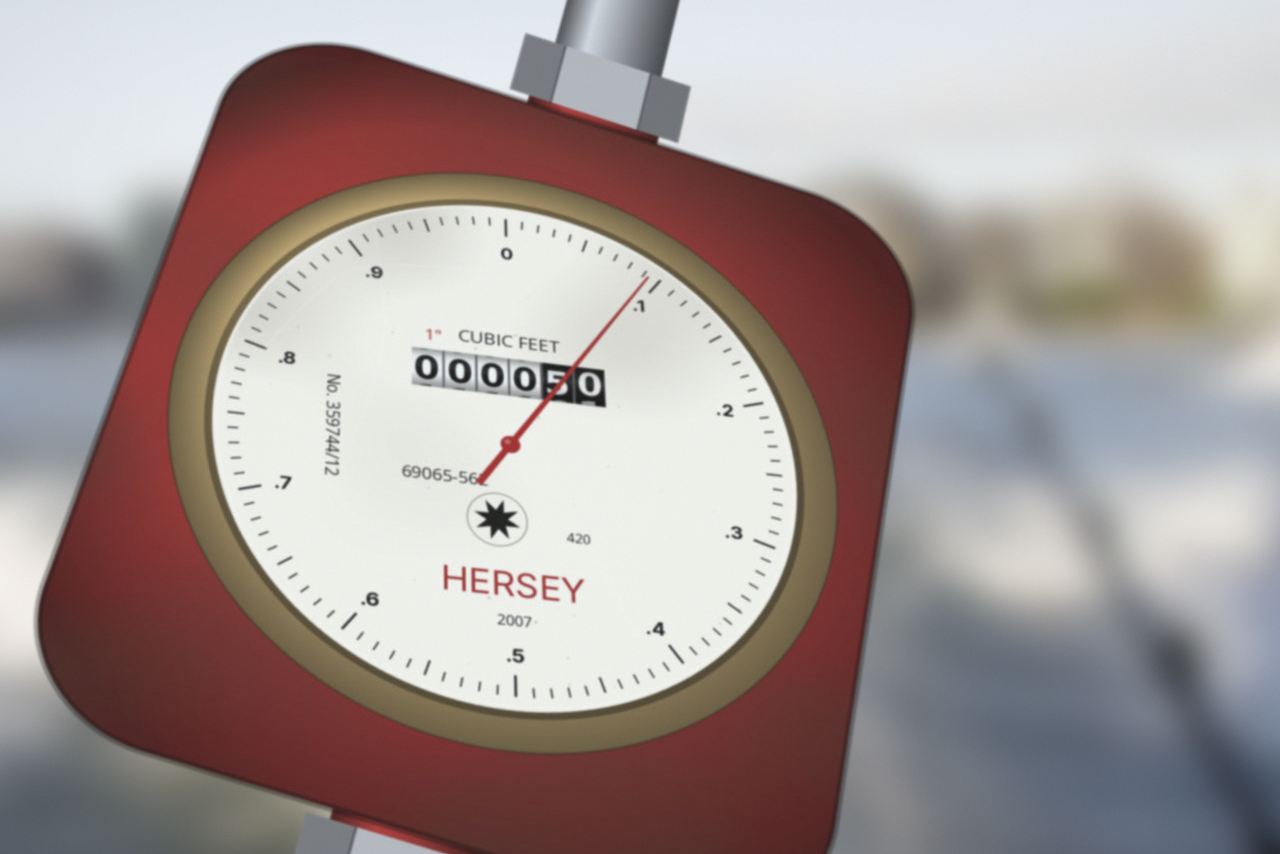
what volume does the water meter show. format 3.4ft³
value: 50.09ft³
